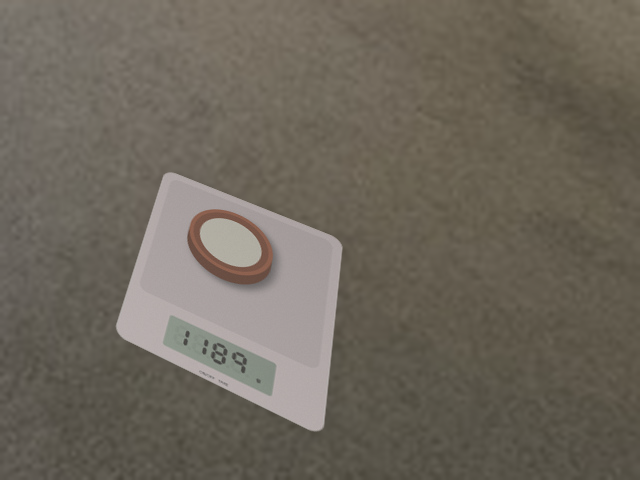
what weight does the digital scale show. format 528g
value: 1189g
